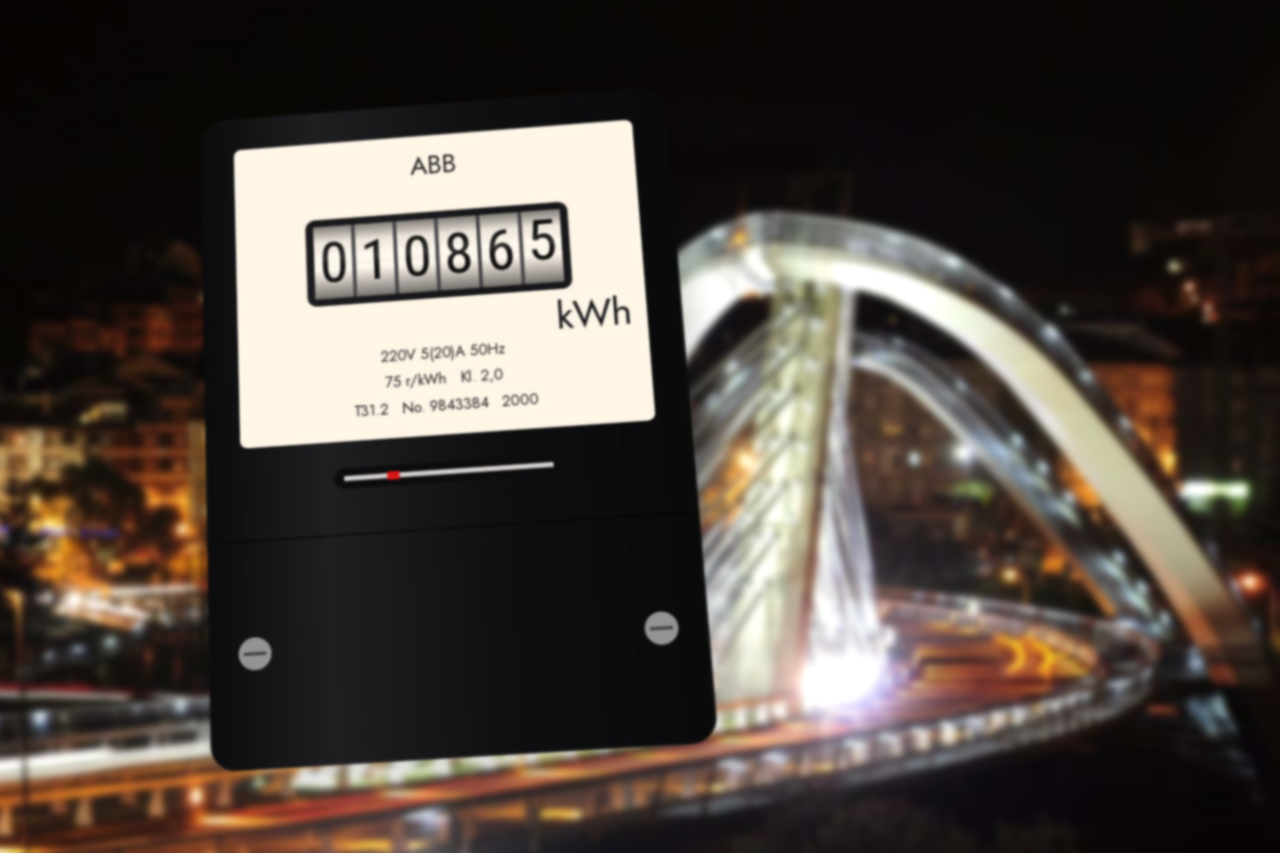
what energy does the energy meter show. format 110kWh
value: 10865kWh
